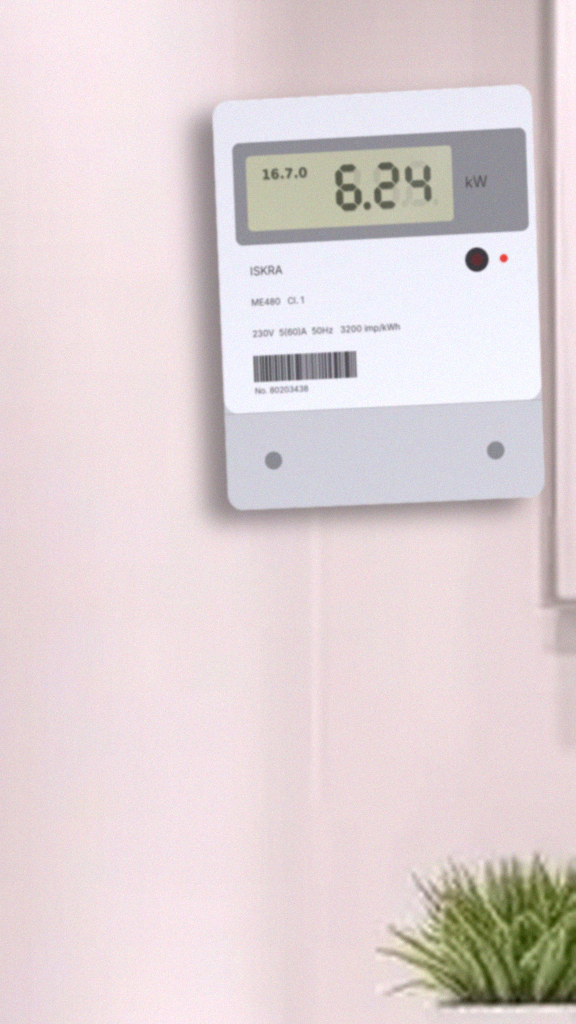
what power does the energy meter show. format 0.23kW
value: 6.24kW
